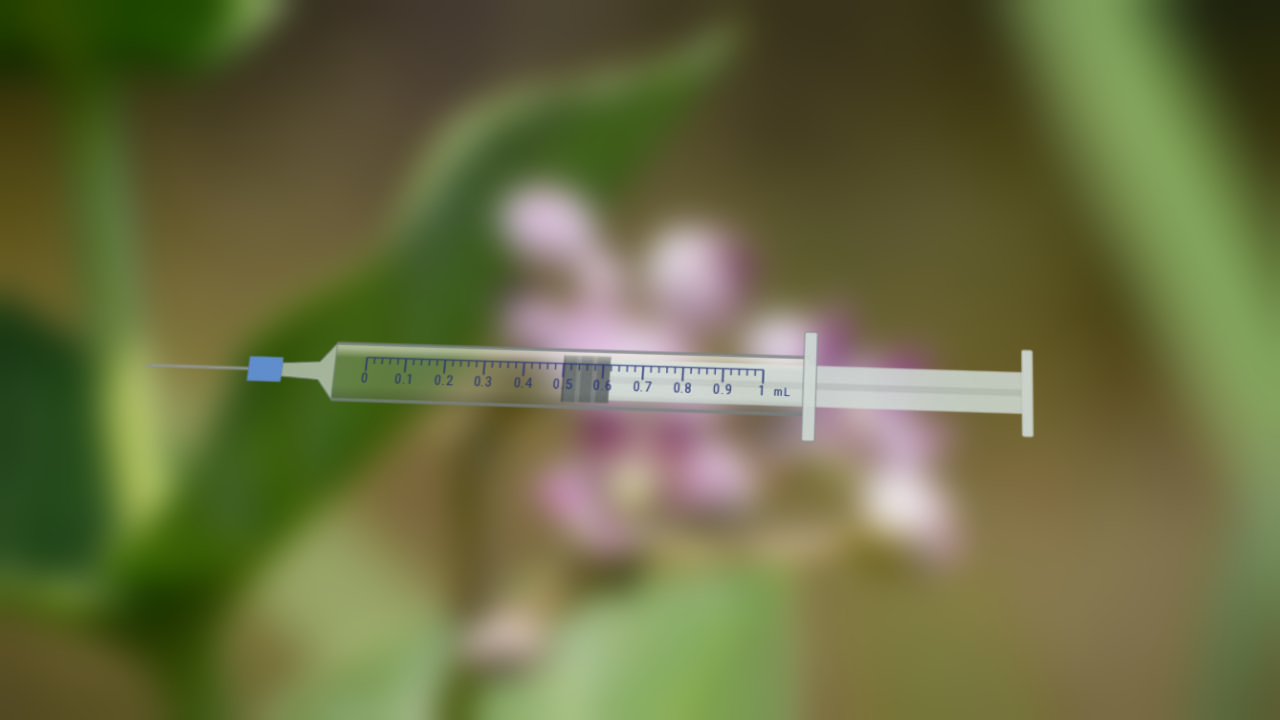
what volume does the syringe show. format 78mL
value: 0.5mL
